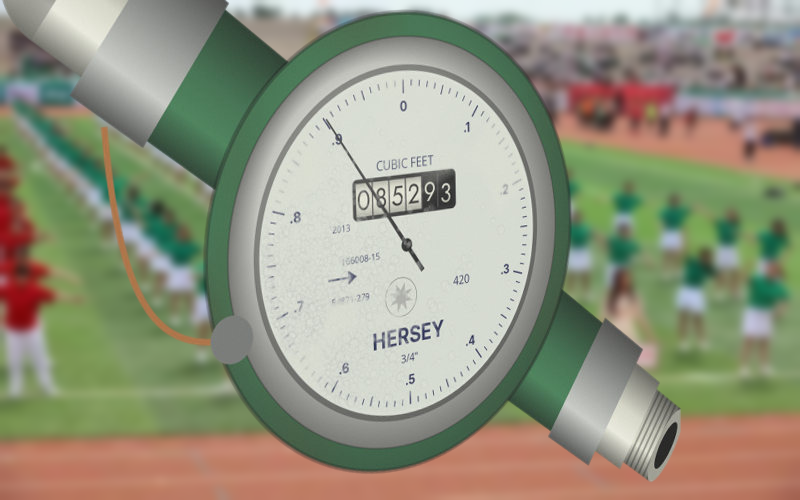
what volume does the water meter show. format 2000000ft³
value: 85292.90ft³
